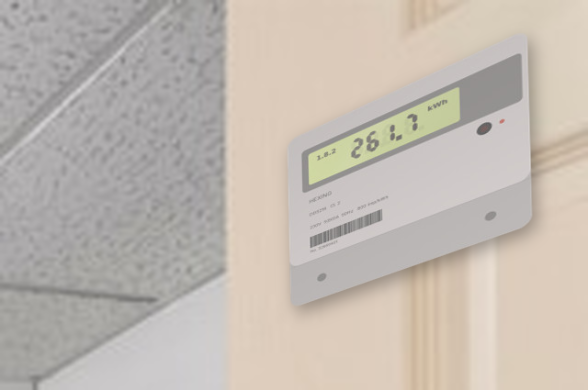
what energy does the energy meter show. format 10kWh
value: 261.7kWh
